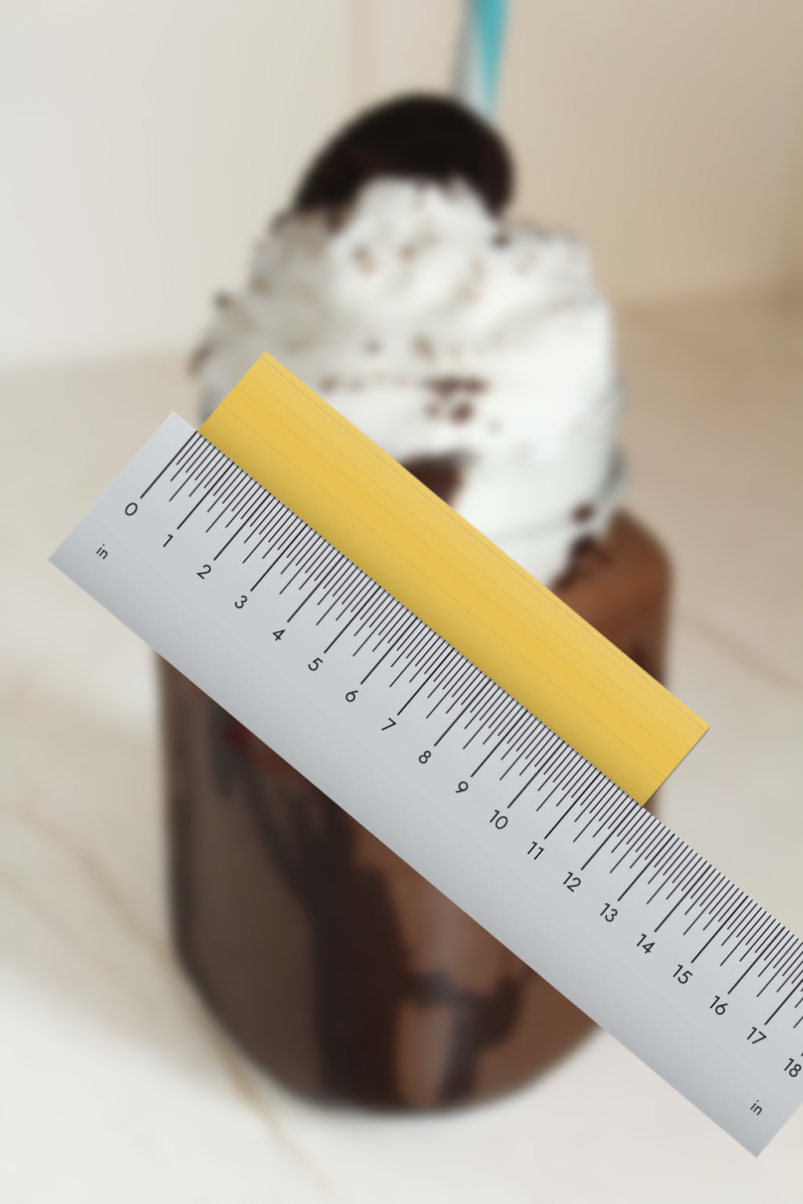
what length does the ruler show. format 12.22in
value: 12.125in
